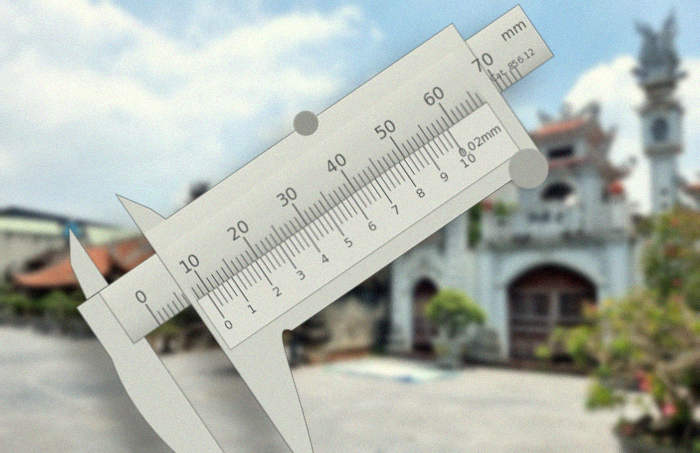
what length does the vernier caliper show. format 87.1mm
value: 9.6mm
